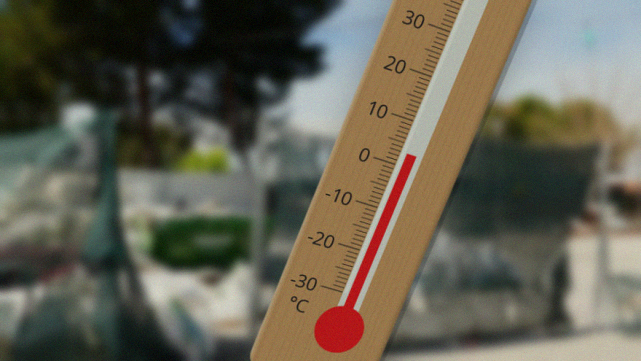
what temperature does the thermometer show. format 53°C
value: 3°C
